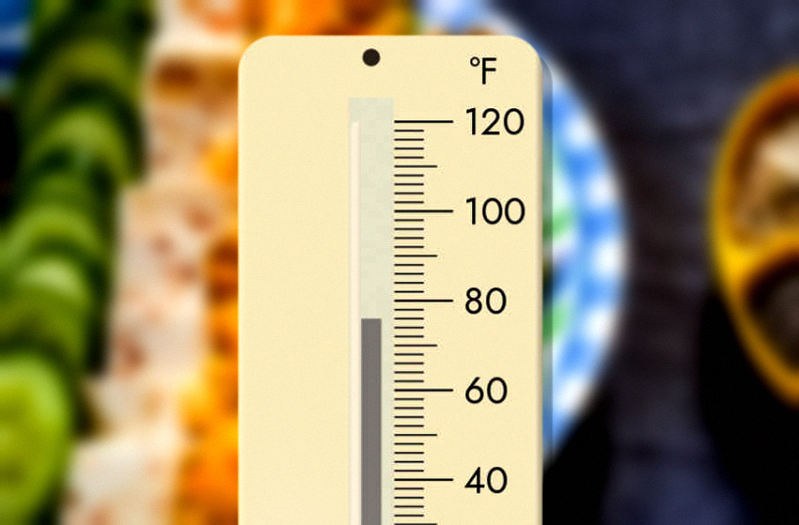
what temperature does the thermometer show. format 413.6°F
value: 76°F
